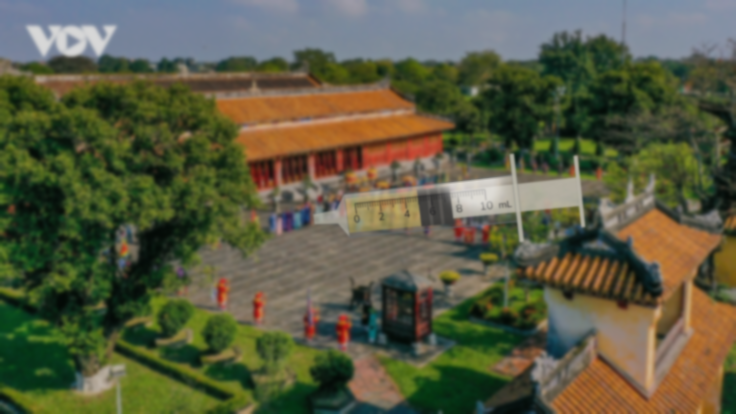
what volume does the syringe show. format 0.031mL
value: 5mL
